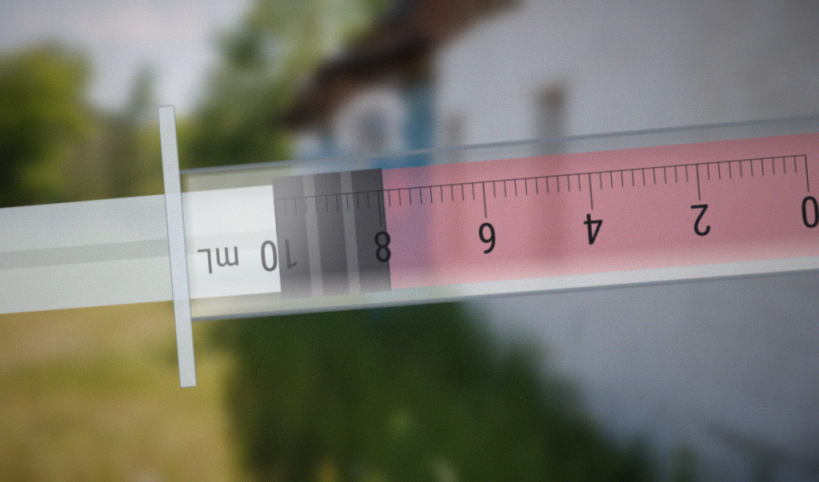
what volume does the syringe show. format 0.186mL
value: 7.9mL
